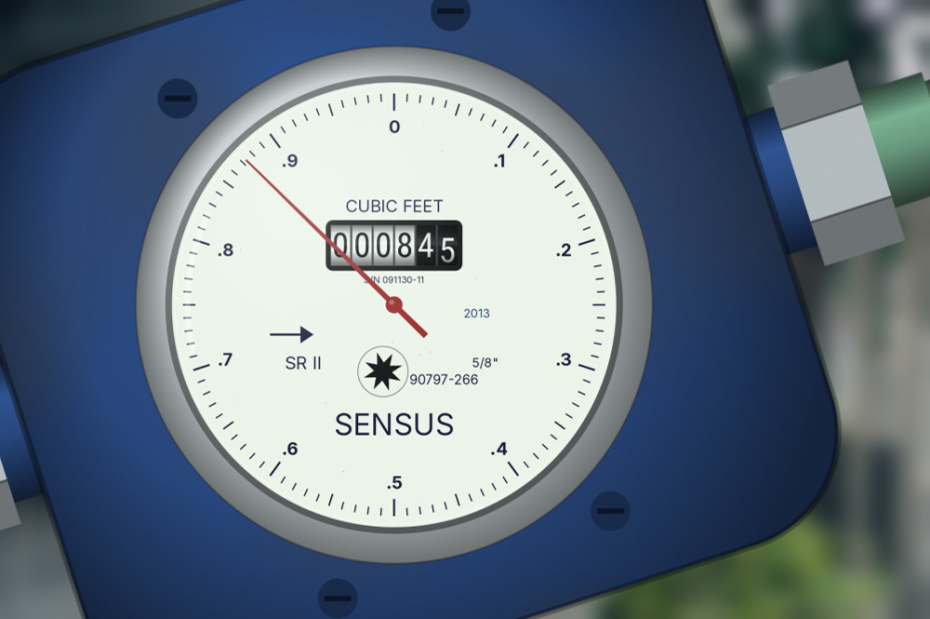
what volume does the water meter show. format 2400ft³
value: 844.87ft³
